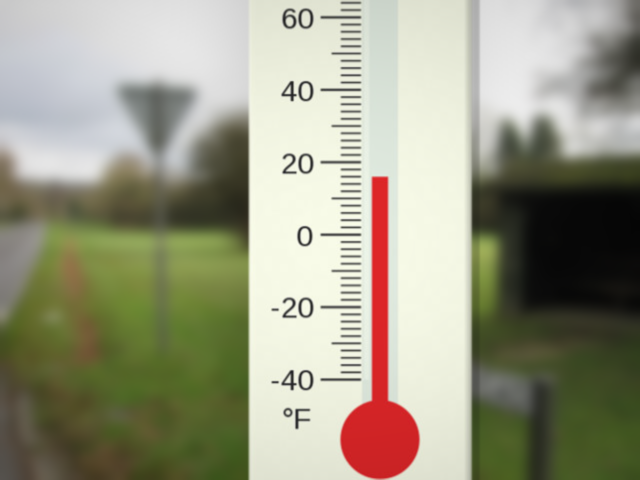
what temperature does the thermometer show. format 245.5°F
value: 16°F
